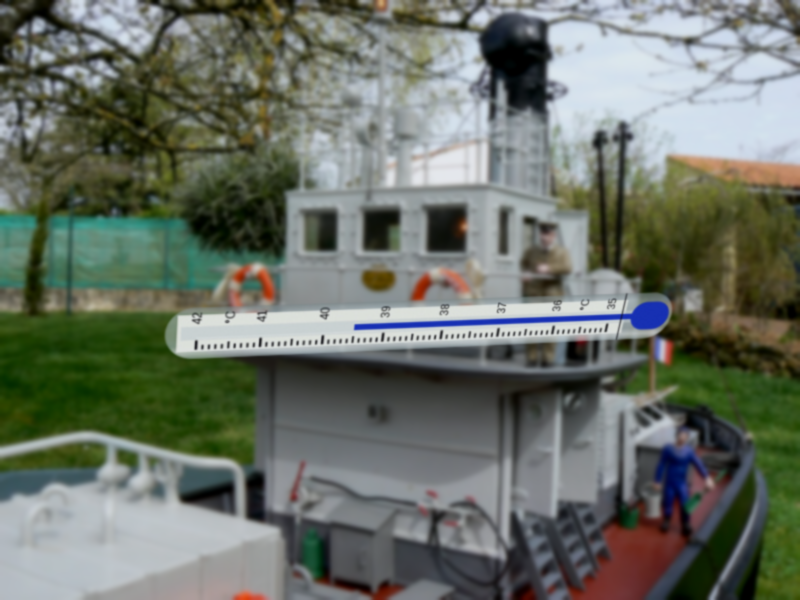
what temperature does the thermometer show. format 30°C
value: 39.5°C
